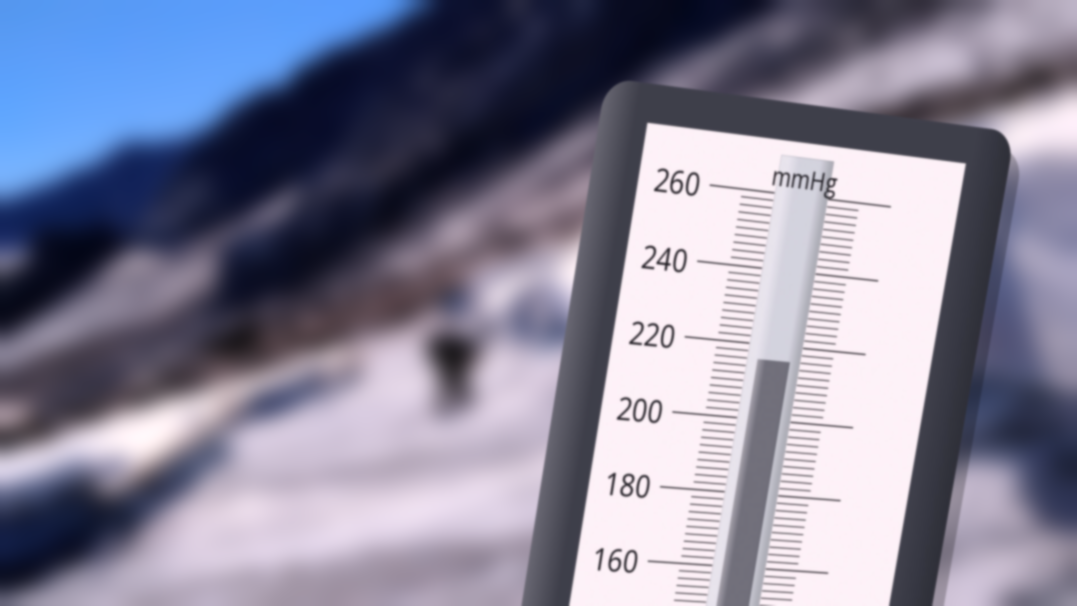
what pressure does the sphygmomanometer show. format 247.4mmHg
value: 216mmHg
